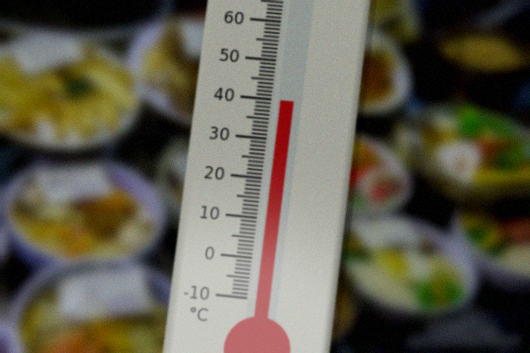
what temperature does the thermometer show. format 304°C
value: 40°C
